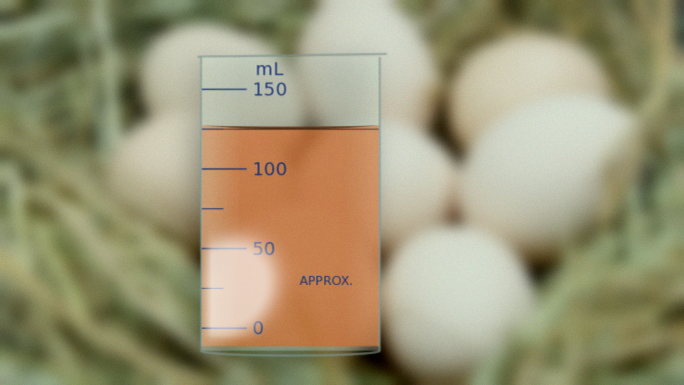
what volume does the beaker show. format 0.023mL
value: 125mL
